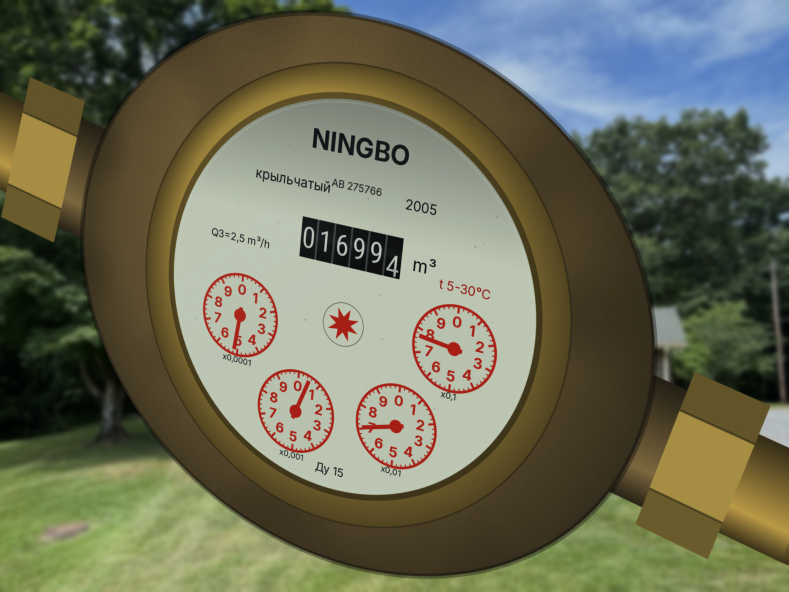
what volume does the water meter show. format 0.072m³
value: 16993.7705m³
